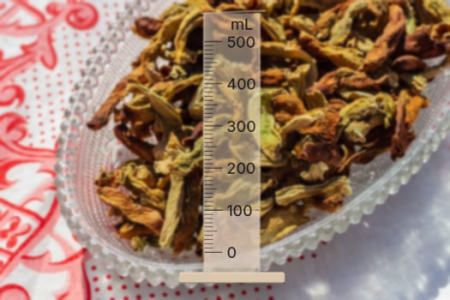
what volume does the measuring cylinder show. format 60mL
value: 100mL
